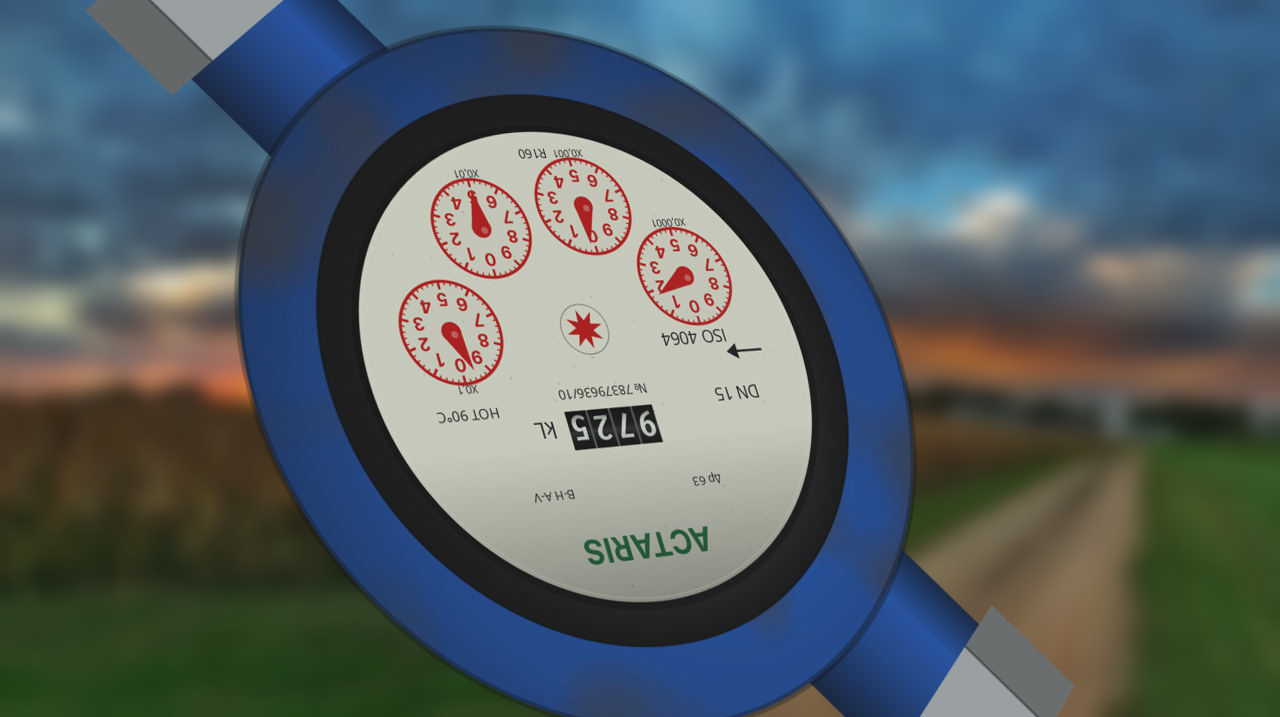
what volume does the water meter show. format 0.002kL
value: 9724.9501kL
